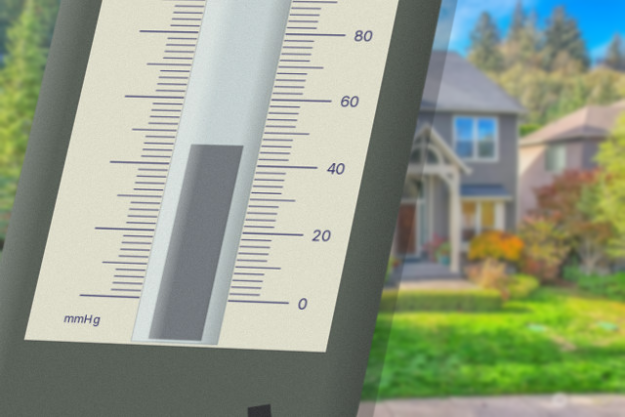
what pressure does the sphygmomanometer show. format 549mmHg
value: 46mmHg
